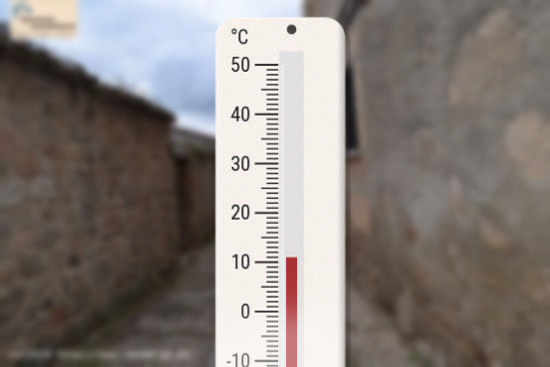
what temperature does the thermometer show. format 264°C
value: 11°C
